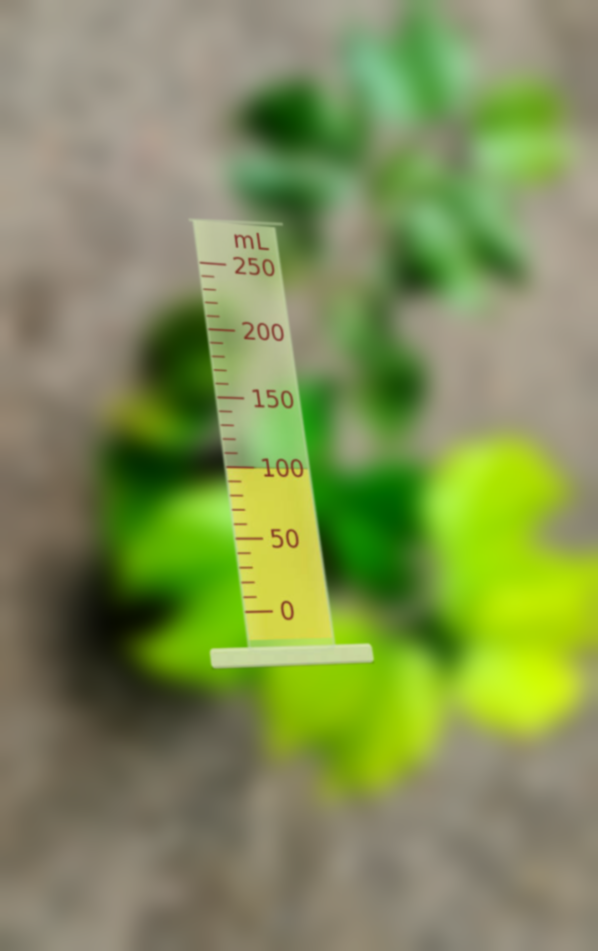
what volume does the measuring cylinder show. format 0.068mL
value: 100mL
